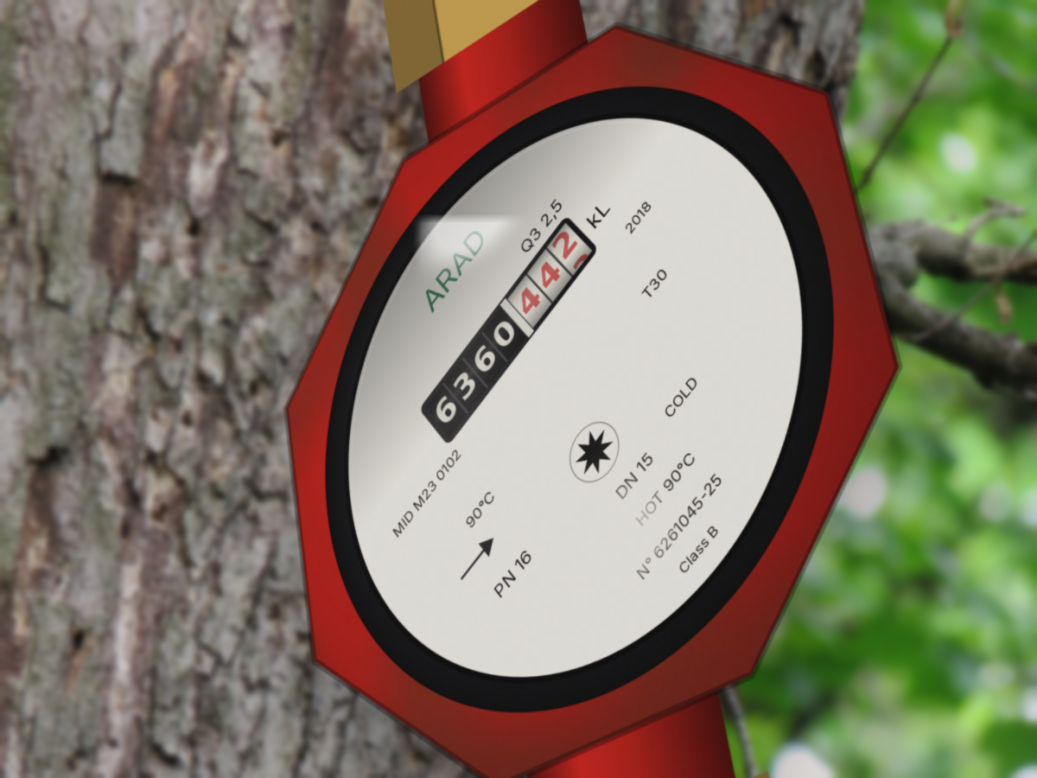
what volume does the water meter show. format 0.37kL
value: 6360.442kL
